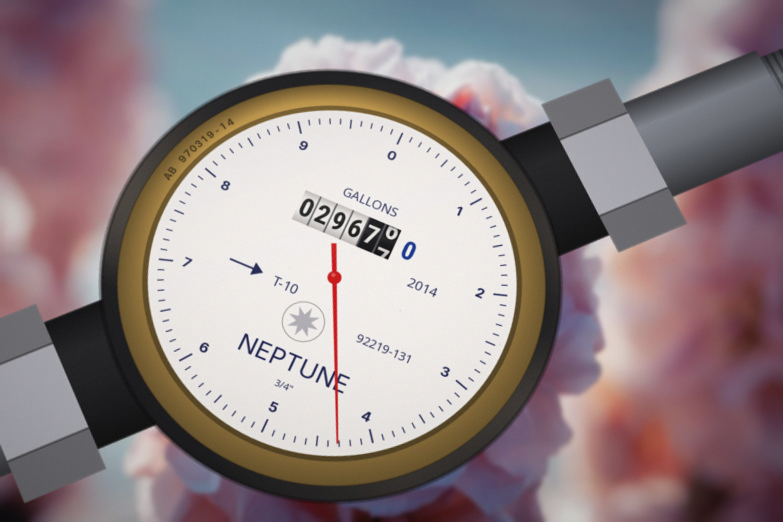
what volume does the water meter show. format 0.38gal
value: 296764.3gal
